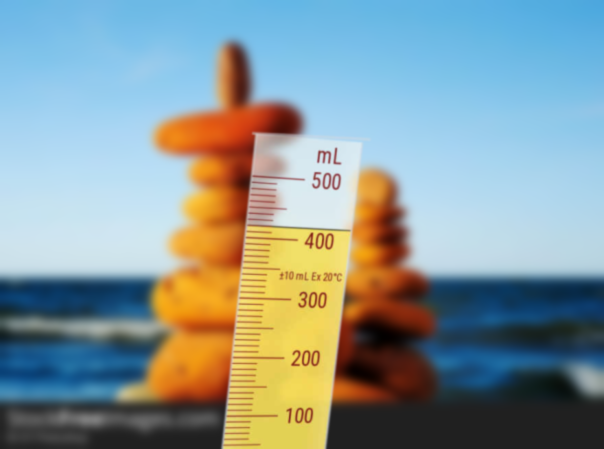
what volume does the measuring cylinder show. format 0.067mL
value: 420mL
